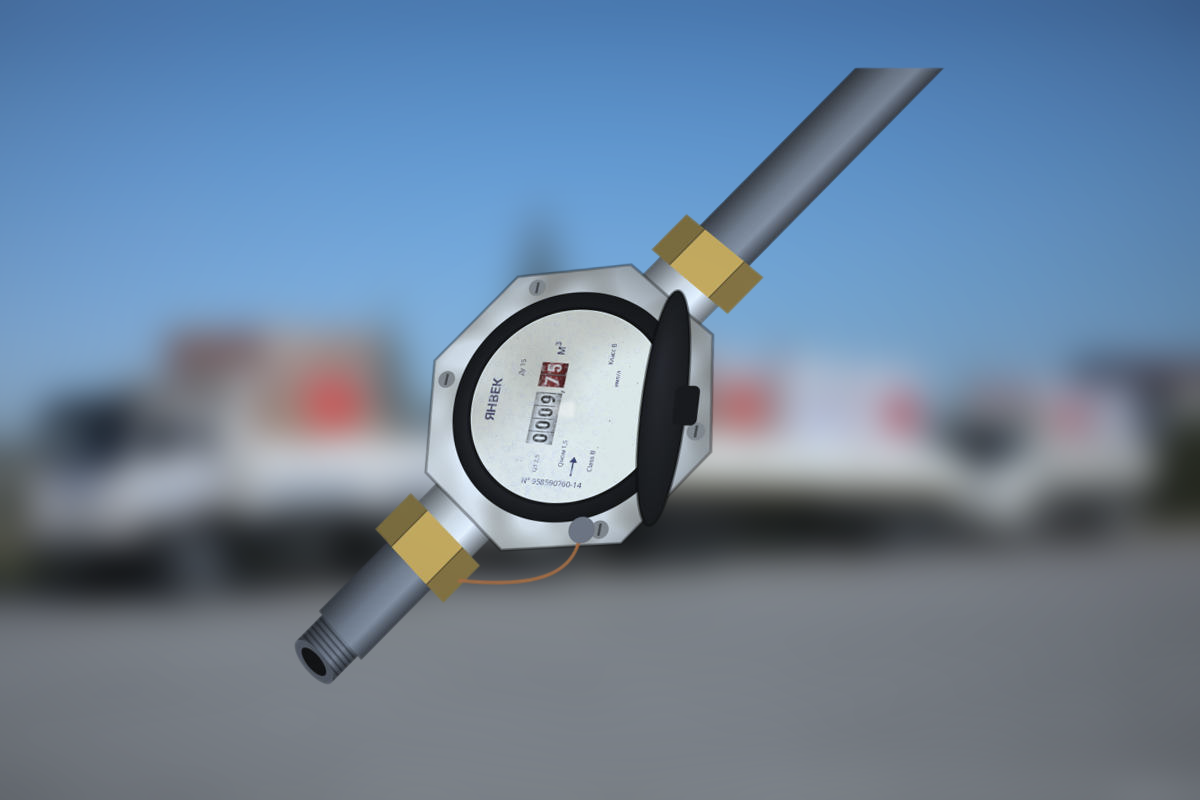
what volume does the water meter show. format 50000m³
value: 9.75m³
